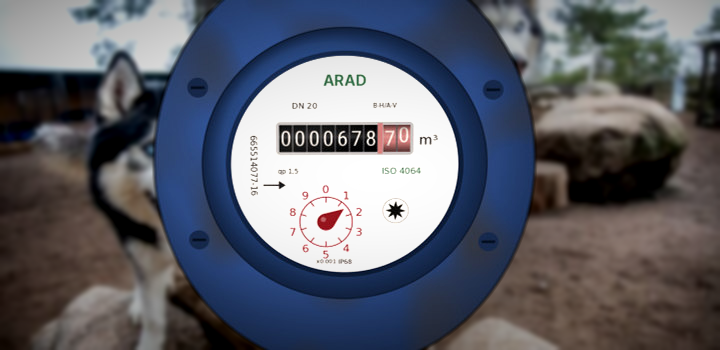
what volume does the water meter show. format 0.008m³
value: 678.701m³
